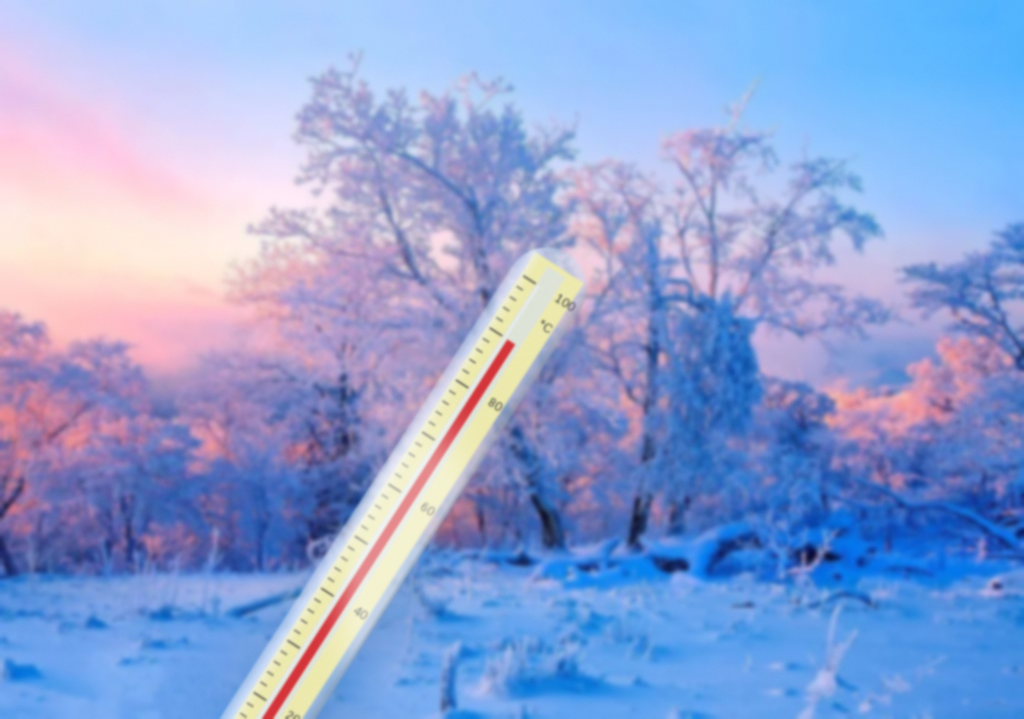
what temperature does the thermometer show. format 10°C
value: 90°C
